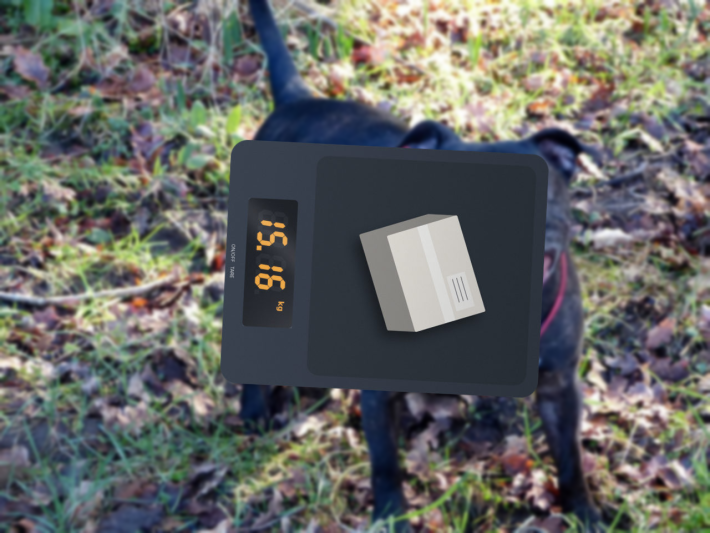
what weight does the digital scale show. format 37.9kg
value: 15.16kg
